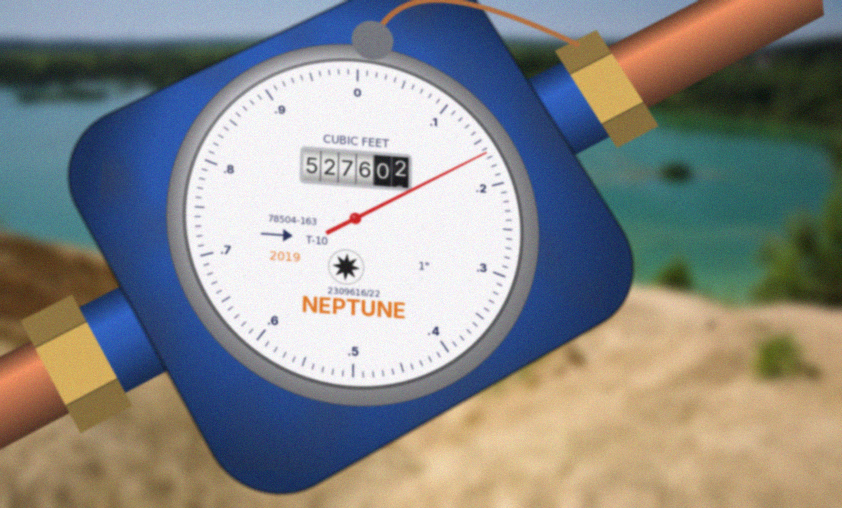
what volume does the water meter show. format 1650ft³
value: 527602.16ft³
